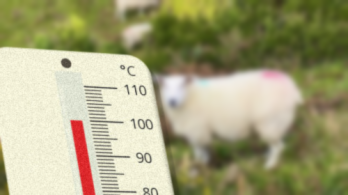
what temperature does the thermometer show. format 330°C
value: 100°C
